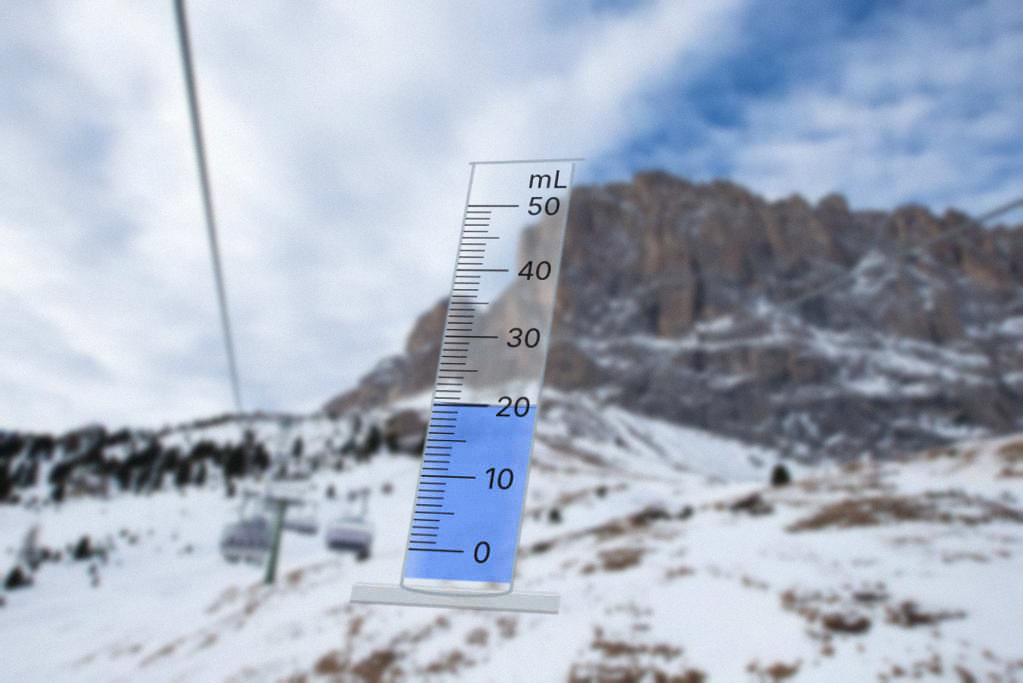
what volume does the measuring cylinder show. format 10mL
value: 20mL
